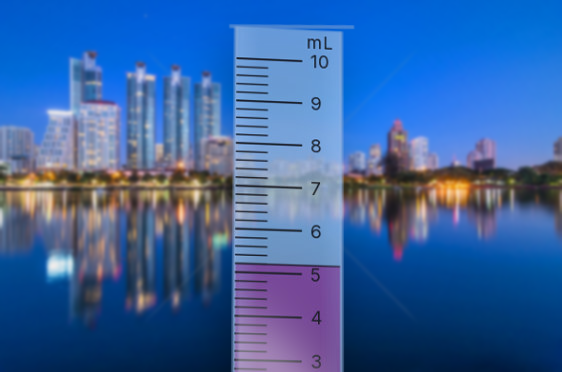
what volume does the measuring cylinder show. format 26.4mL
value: 5.2mL
